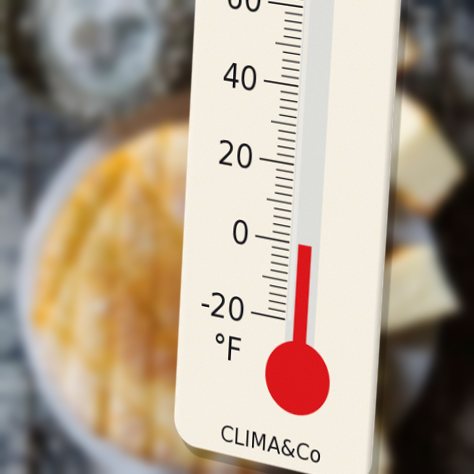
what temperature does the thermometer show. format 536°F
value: 0°F
